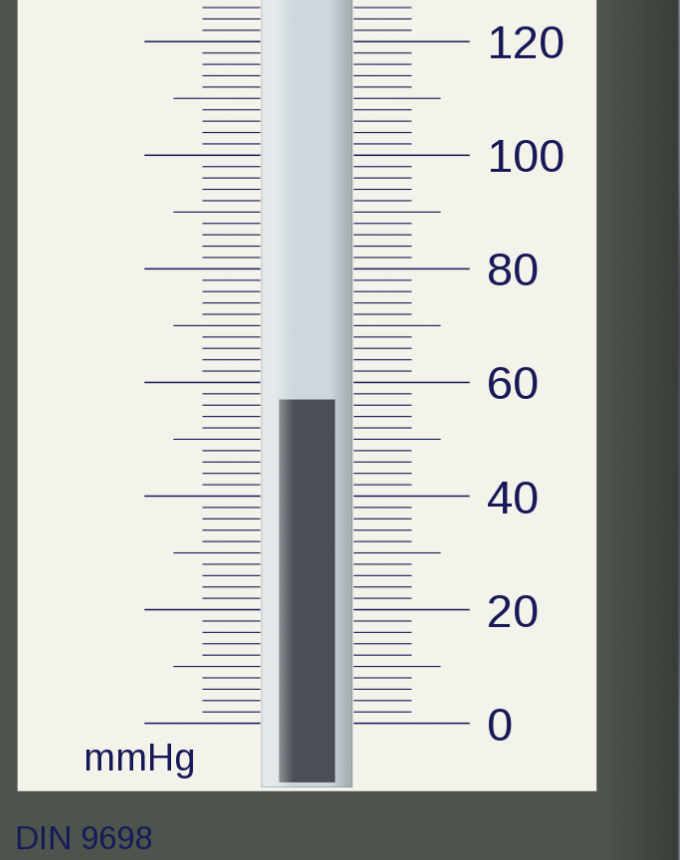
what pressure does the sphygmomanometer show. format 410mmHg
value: 57mmHg
